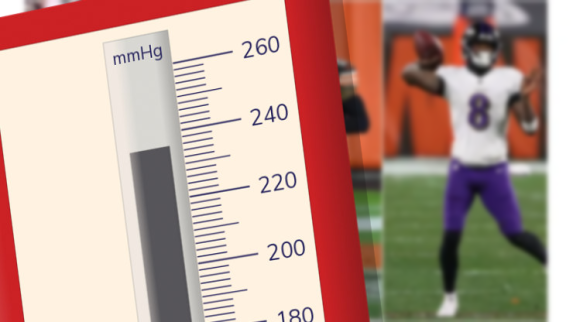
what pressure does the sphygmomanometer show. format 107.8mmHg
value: 236mmHg
